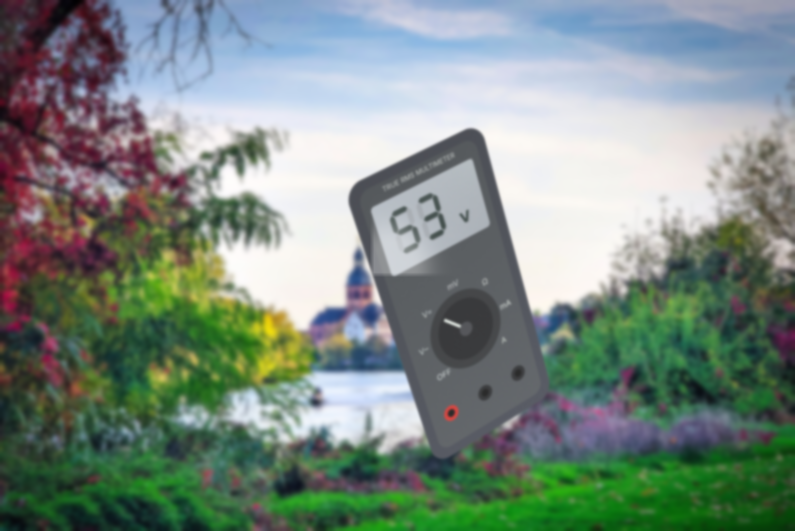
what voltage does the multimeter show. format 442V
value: 53V
